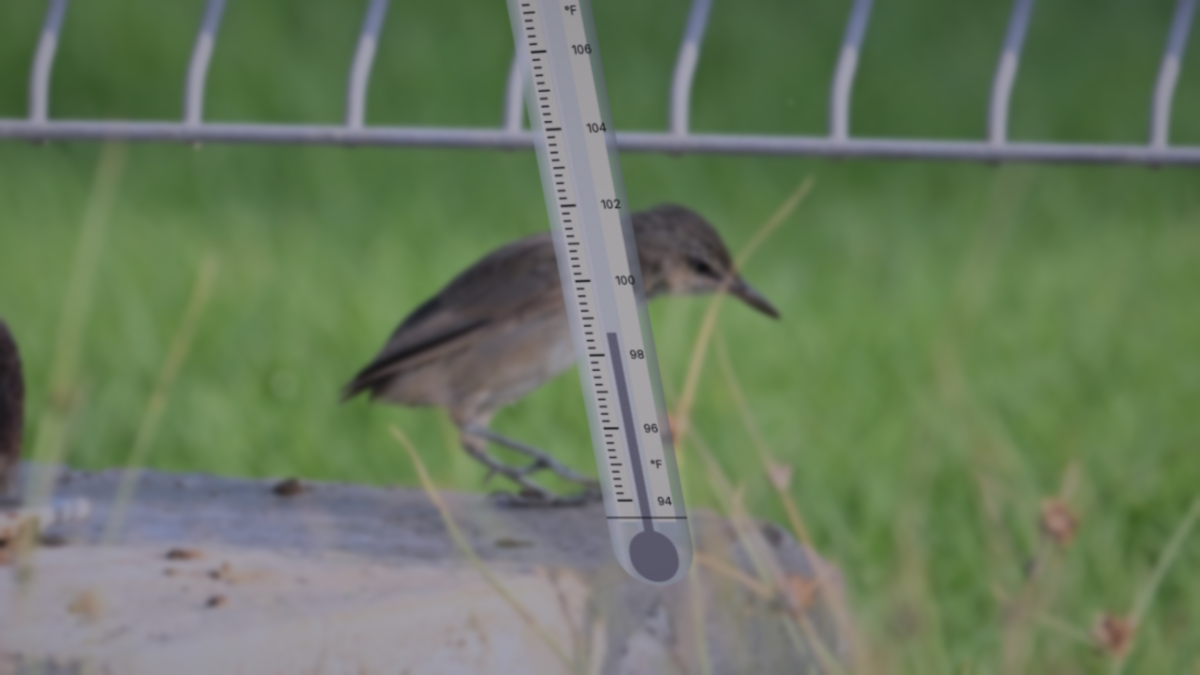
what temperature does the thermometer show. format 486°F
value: 98.6°F
